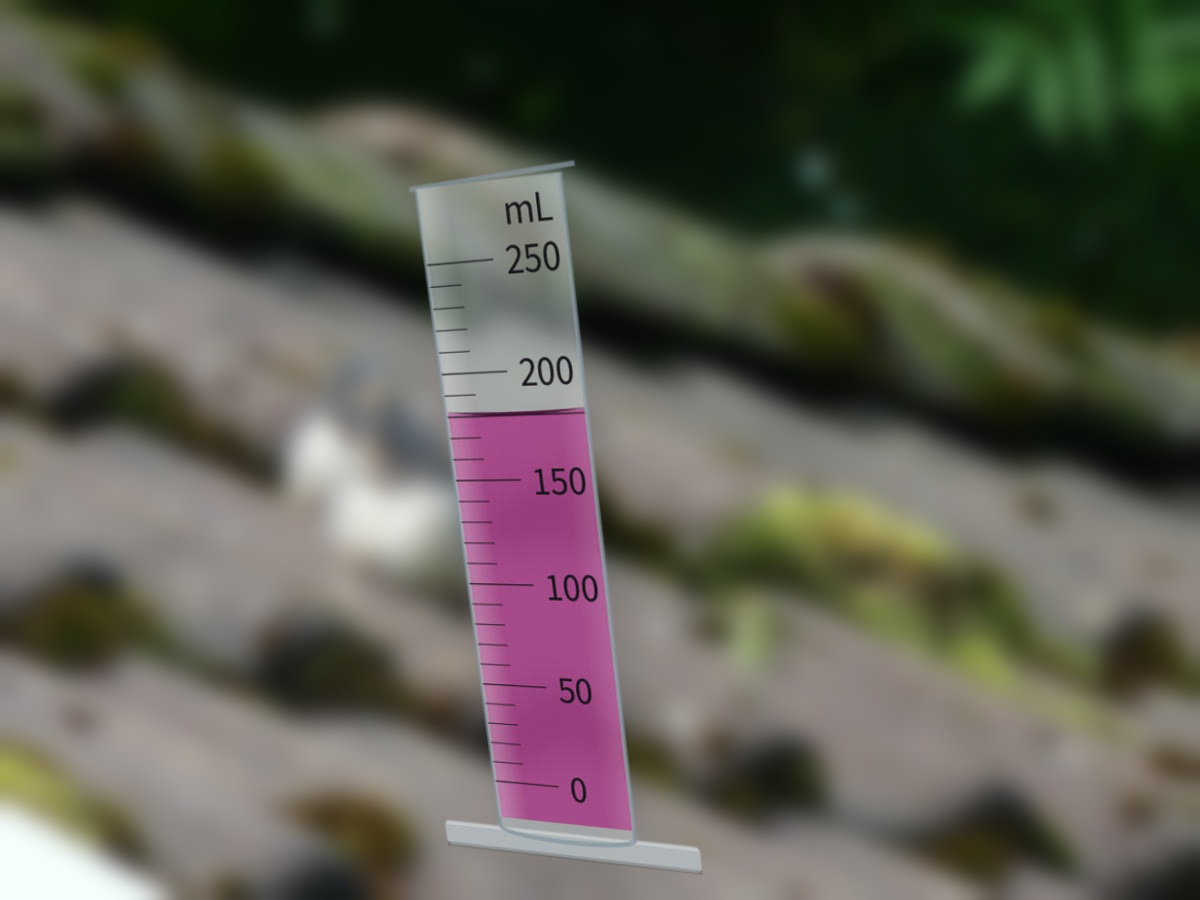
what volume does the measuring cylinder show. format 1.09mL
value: 180mL
